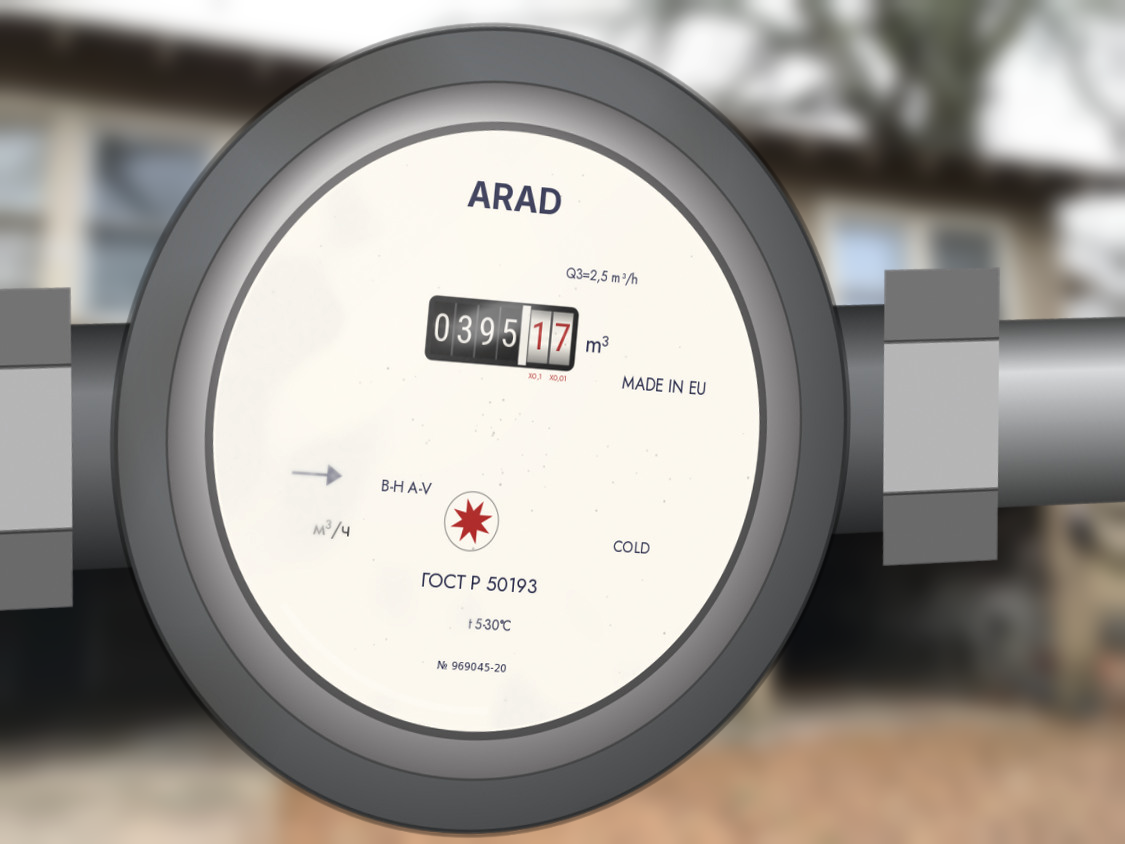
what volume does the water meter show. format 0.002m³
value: 395.17m³
